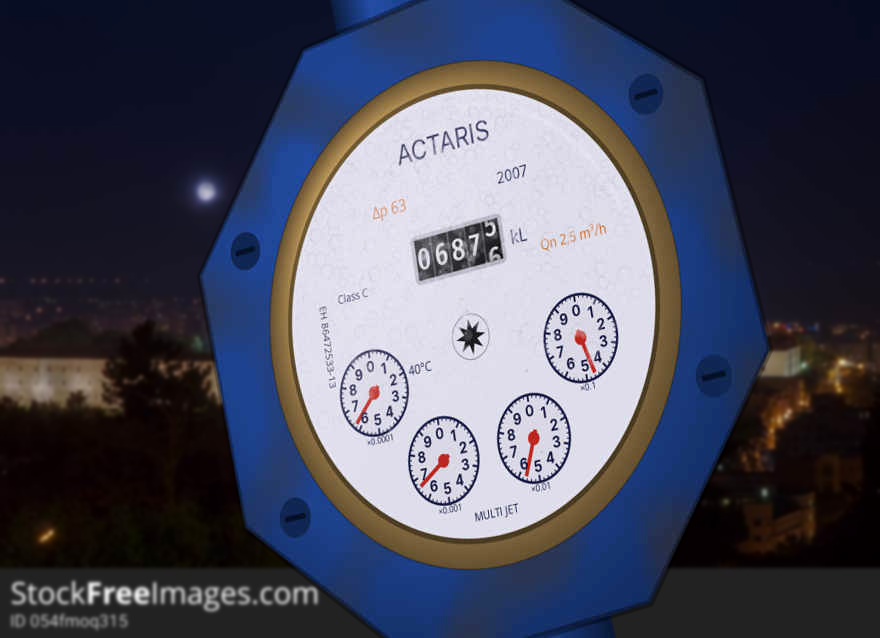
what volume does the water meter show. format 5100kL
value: 6875.4566kL
